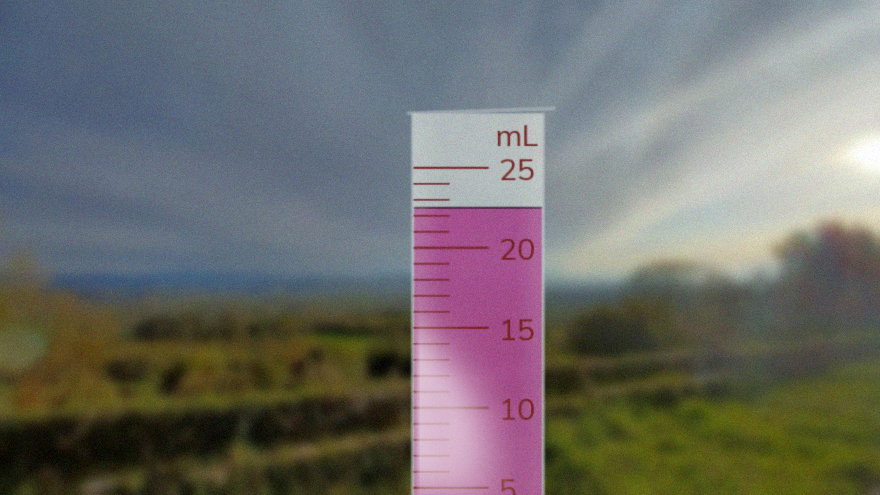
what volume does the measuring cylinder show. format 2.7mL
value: 22.5mL
